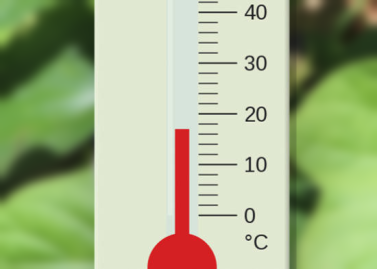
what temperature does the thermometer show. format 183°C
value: 17°C
